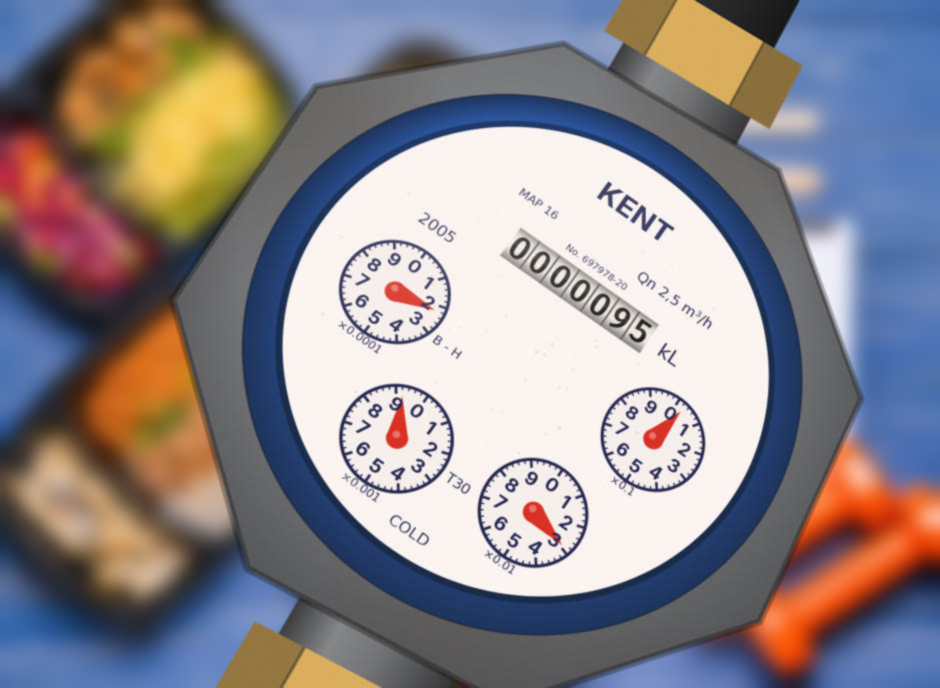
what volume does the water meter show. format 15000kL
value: 95.0292kL
